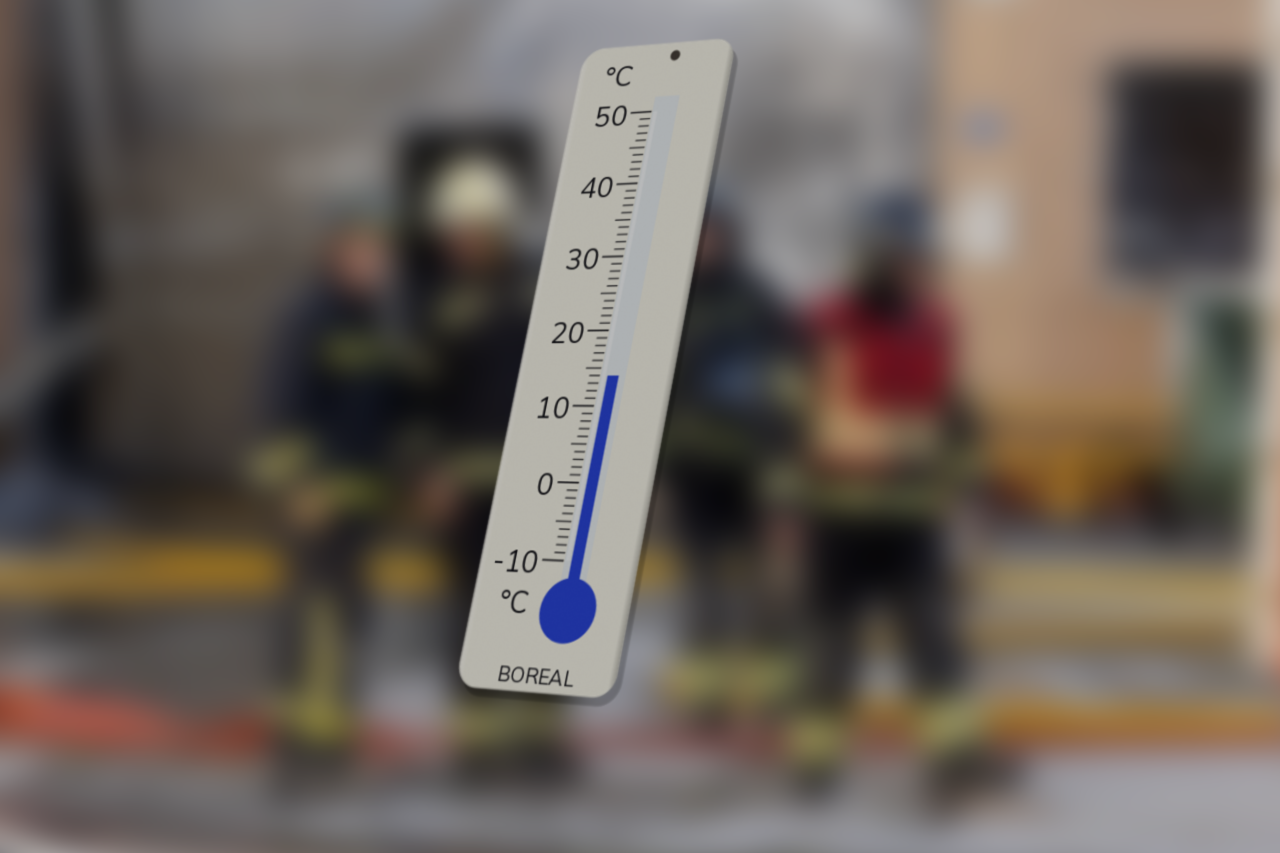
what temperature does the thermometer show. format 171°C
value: 14°C
